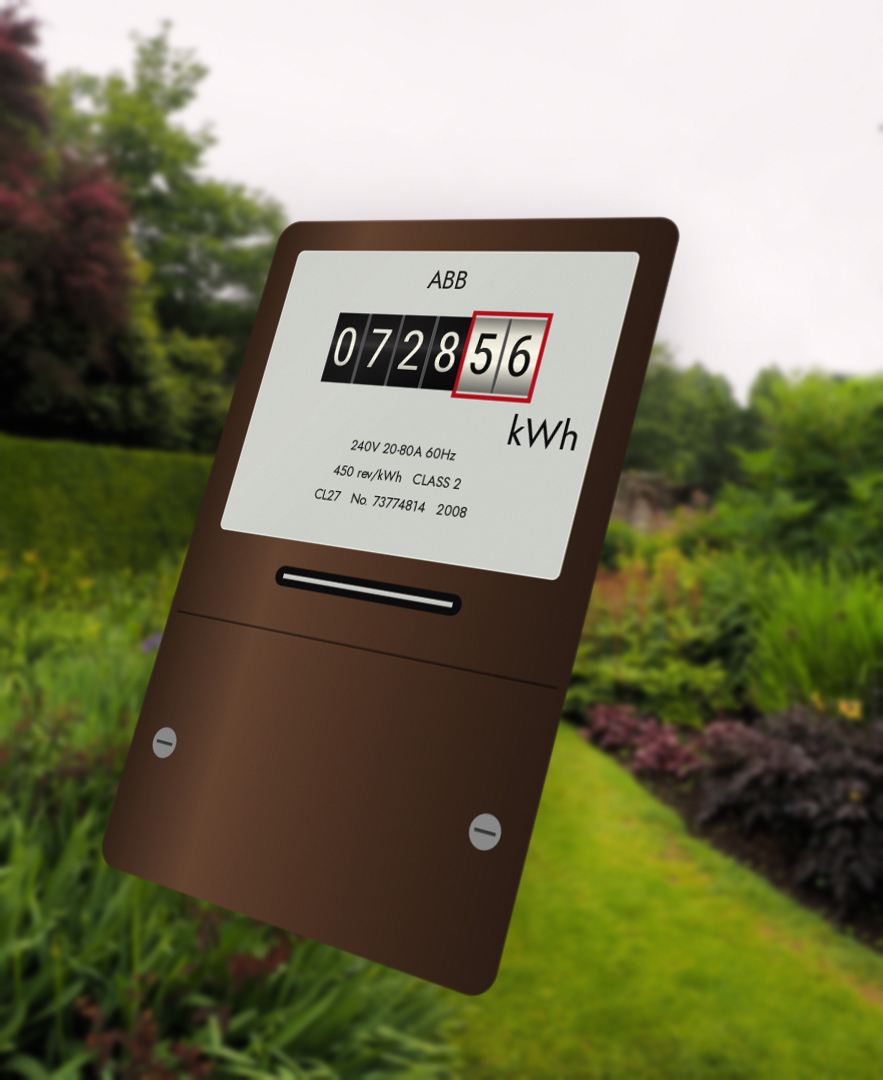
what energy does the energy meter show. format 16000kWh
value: 728.56kWh
